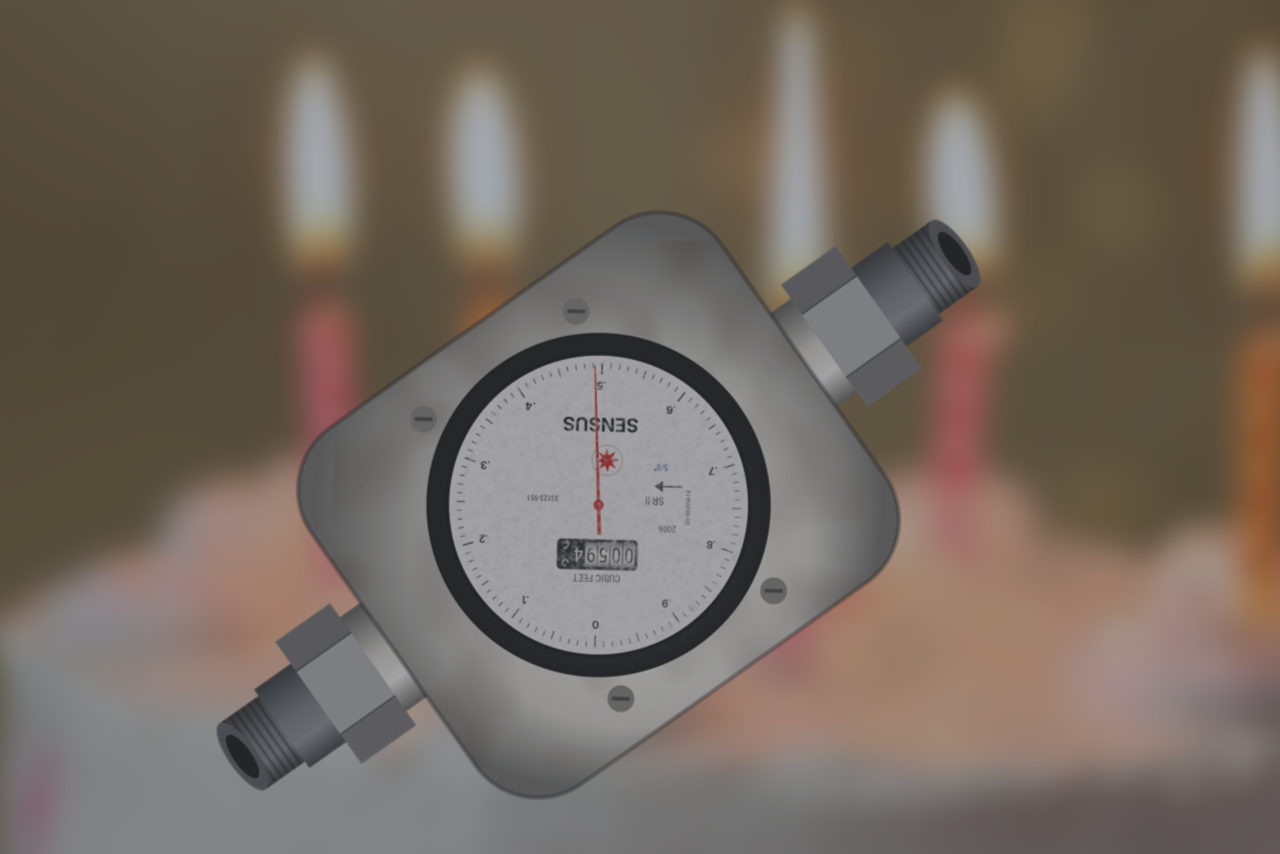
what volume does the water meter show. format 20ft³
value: 5945.49ft³
